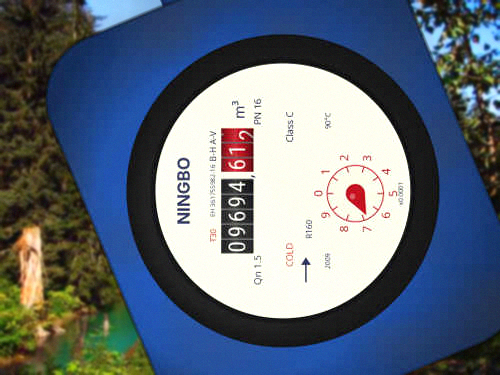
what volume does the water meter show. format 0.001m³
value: 9694.6116m³
